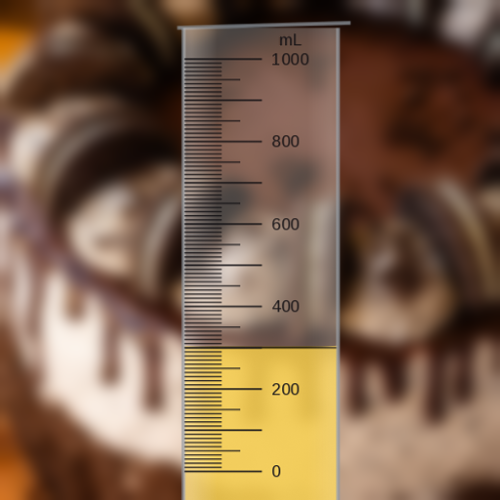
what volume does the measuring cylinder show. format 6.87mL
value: 300mL
